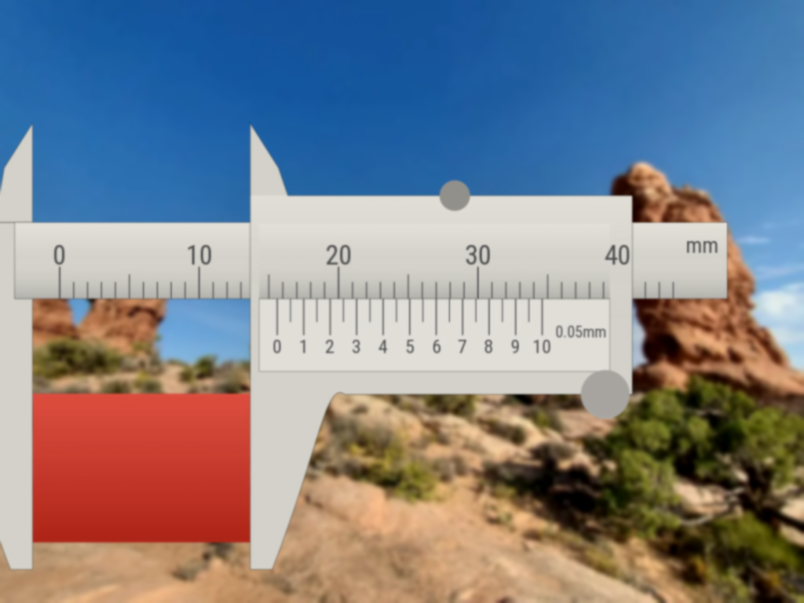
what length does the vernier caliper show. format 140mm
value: 15.6mm
